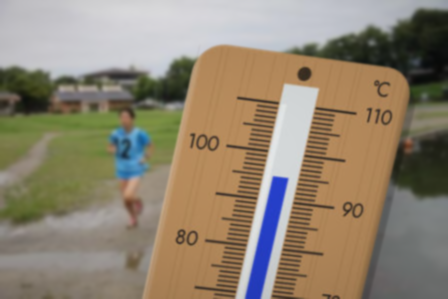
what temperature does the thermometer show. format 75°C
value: 95°C
